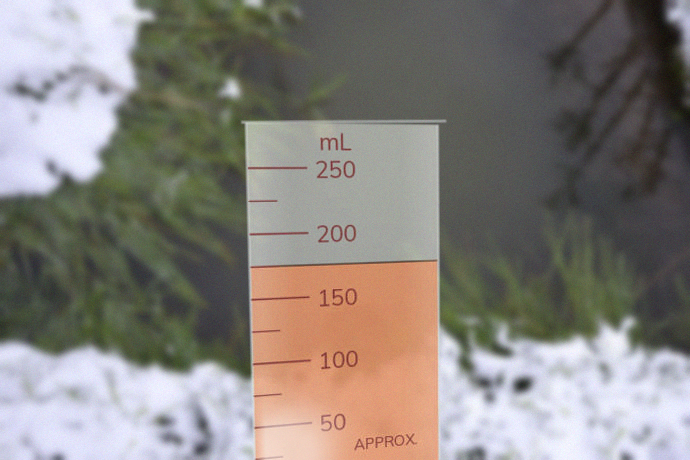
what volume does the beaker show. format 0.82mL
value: 175mL
